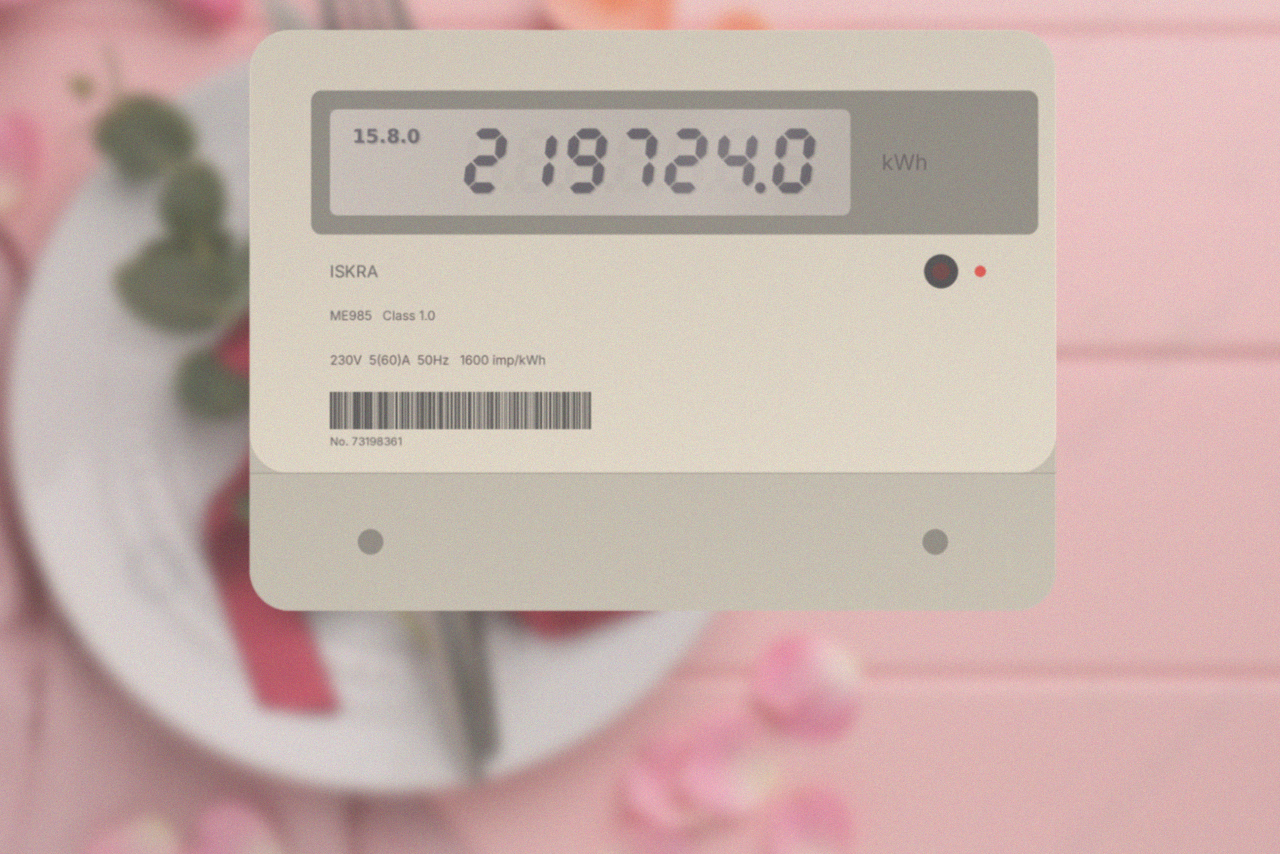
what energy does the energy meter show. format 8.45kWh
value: 219724.0kWh
